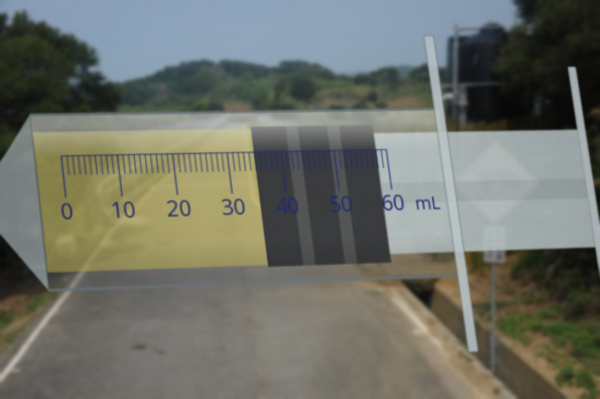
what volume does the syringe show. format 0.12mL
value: 35mL
